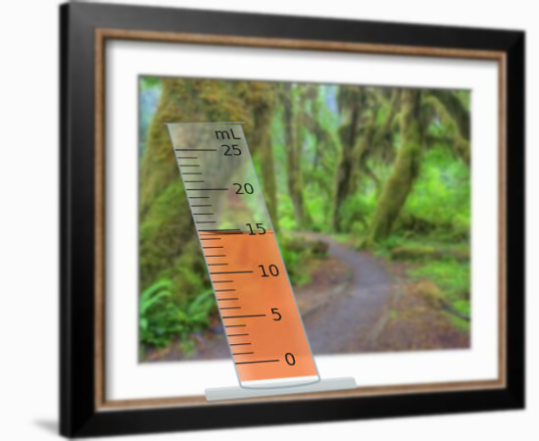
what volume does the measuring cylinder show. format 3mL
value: 14.5mL
